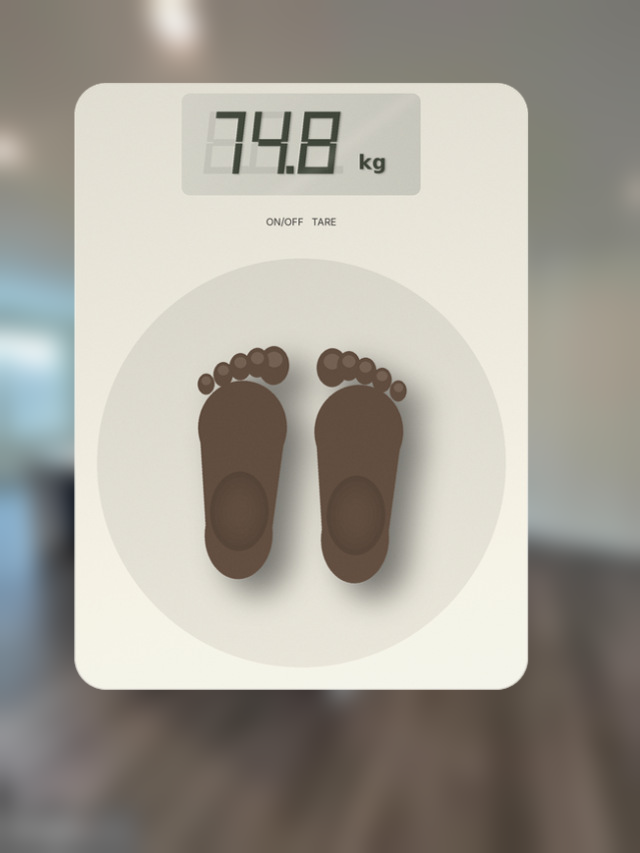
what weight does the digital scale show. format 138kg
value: 74.8kg
